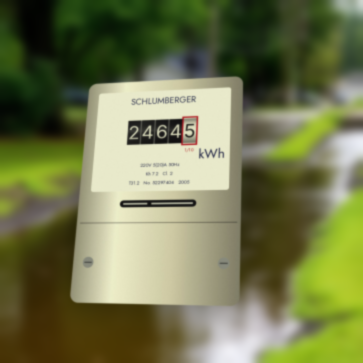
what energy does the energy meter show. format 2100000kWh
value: 2464.5kWh
